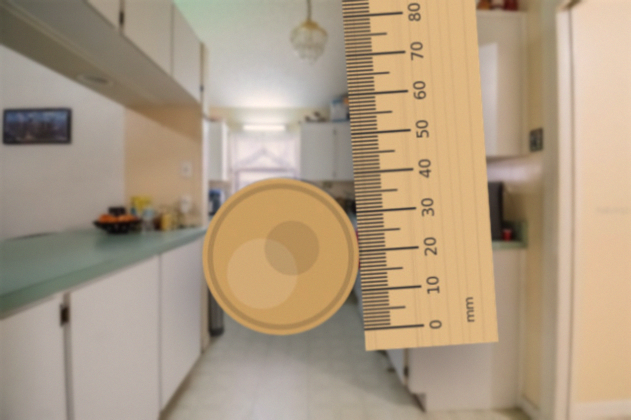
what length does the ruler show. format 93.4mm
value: 40mm
